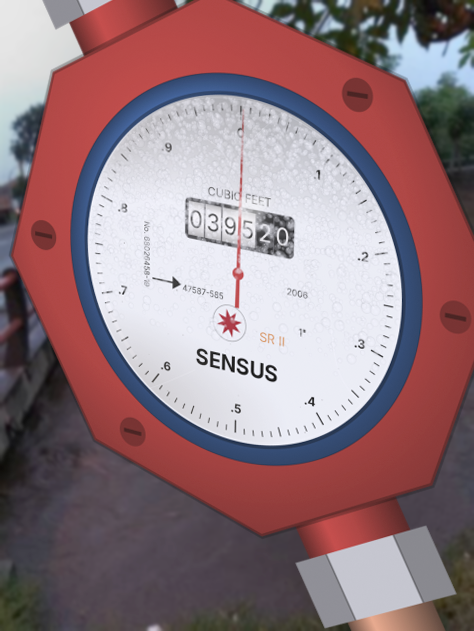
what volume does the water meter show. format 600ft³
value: 39520.00ft³
